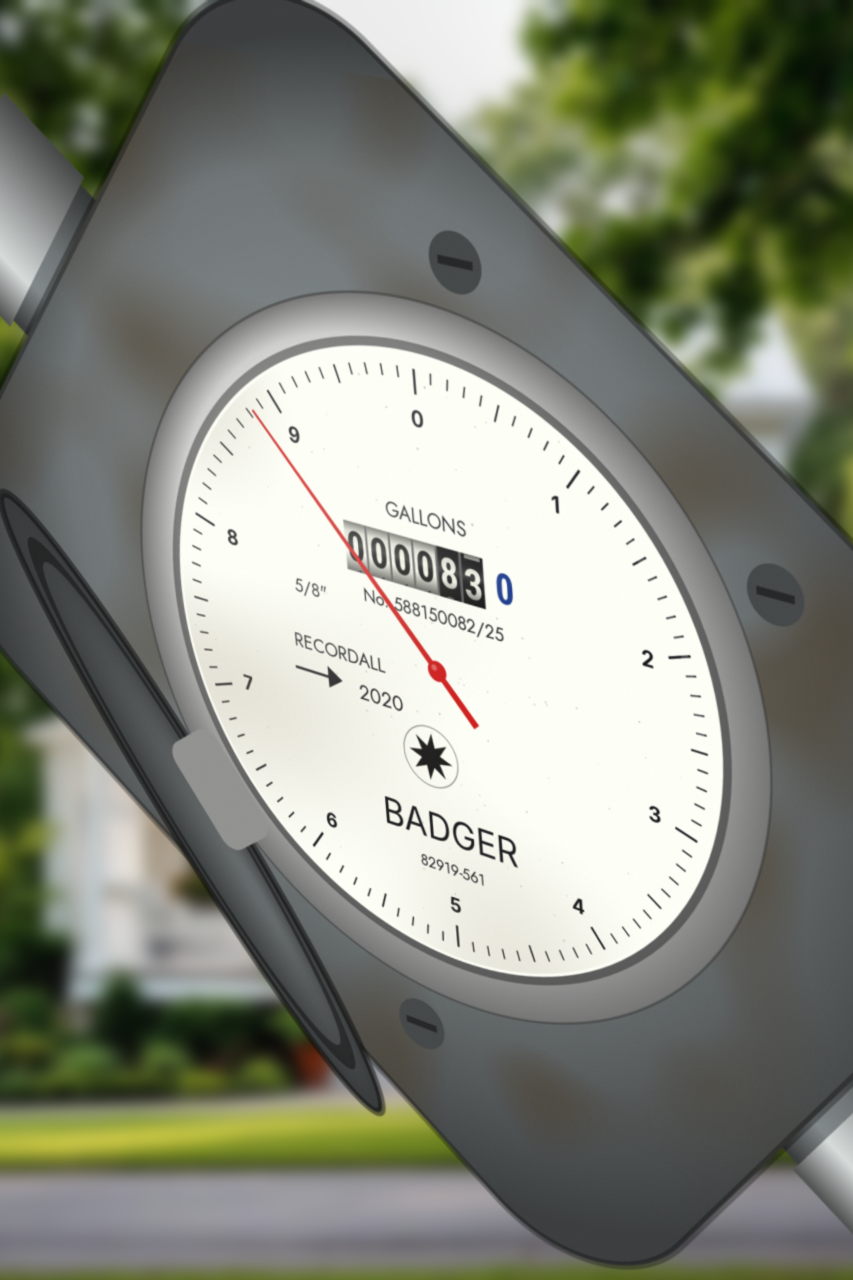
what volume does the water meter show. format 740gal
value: 828.8gal
